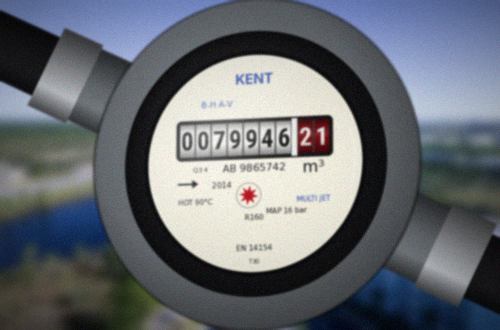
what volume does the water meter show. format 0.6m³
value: 79946.21m³
